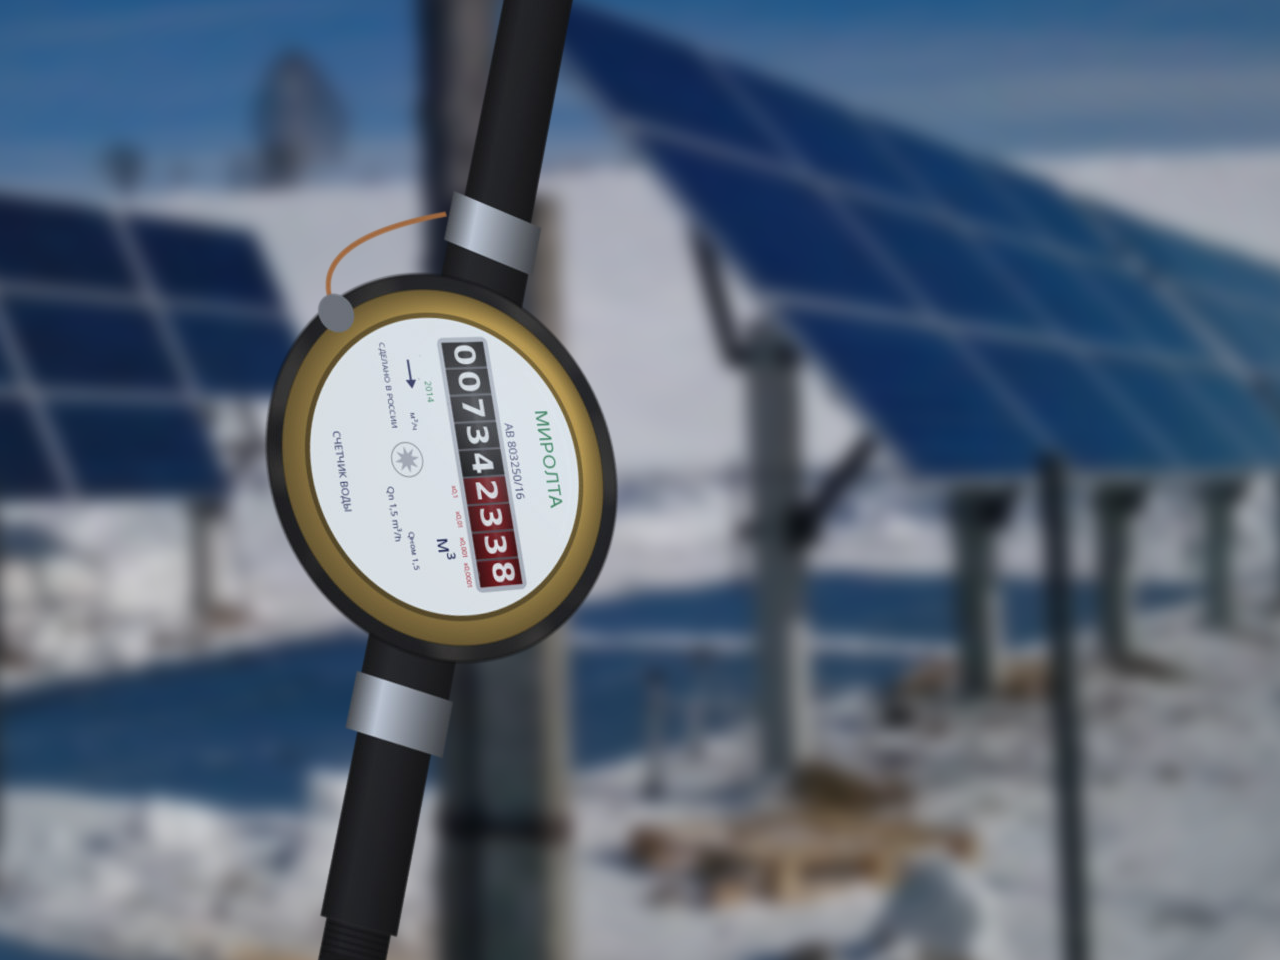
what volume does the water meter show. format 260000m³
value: 734.2338m³
